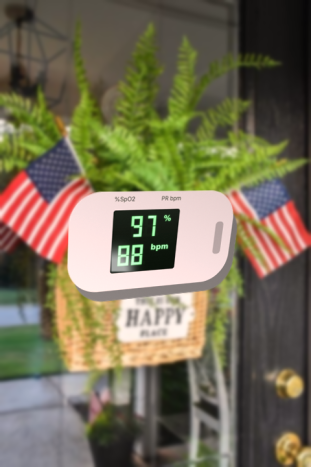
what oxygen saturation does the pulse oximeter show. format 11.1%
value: 97%
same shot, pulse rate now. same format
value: 88bpm
